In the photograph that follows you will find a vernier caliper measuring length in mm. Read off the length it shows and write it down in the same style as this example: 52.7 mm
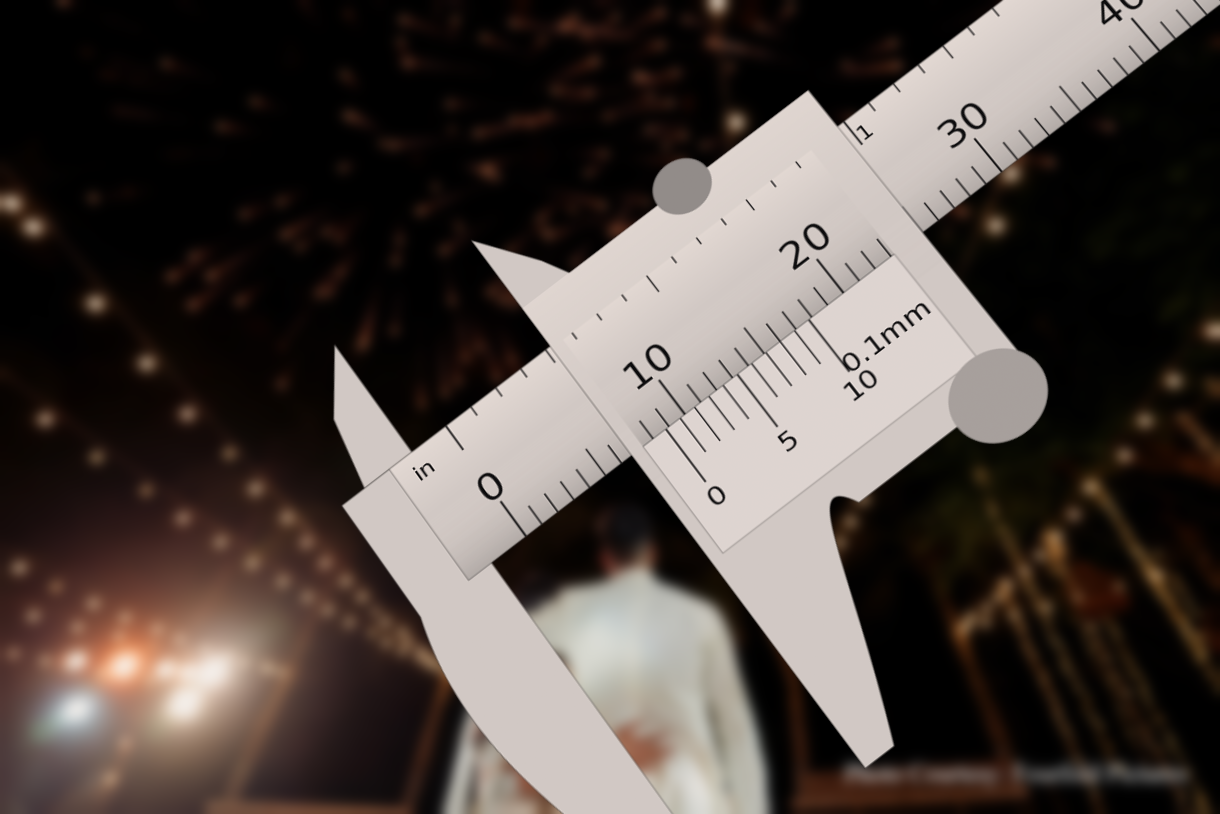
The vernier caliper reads 8.8 mm
